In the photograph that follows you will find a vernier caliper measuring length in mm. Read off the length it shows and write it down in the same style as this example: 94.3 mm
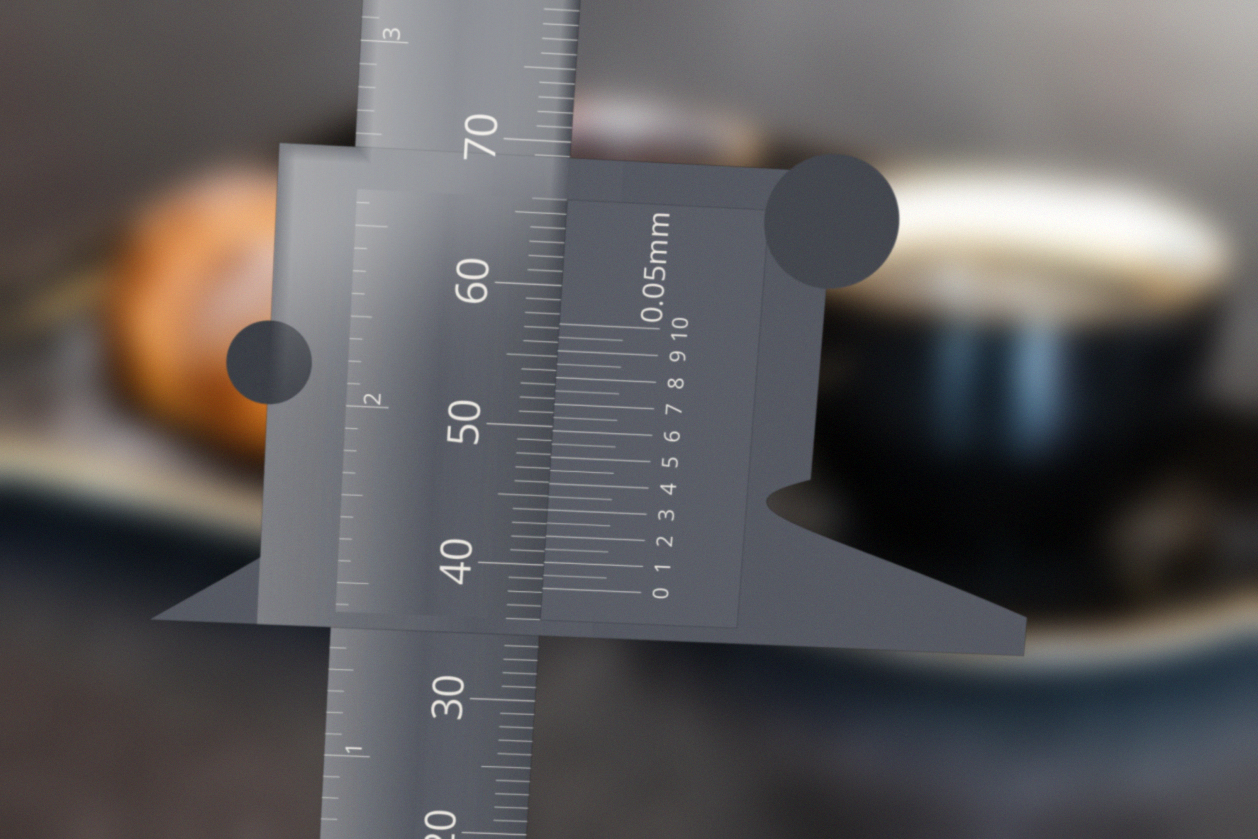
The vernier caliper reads 38.3 mm
